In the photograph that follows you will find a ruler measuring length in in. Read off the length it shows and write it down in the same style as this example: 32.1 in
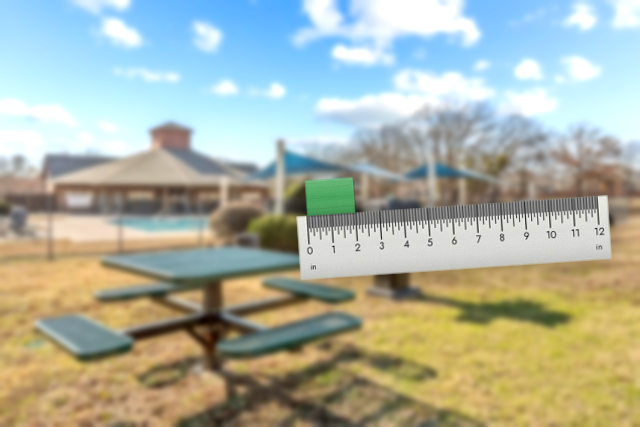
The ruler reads 2 in
